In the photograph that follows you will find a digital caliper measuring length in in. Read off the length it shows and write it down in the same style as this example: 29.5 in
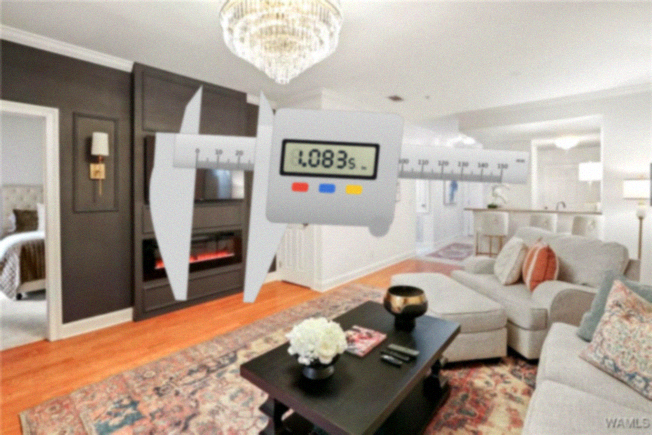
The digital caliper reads 1.0835 in
